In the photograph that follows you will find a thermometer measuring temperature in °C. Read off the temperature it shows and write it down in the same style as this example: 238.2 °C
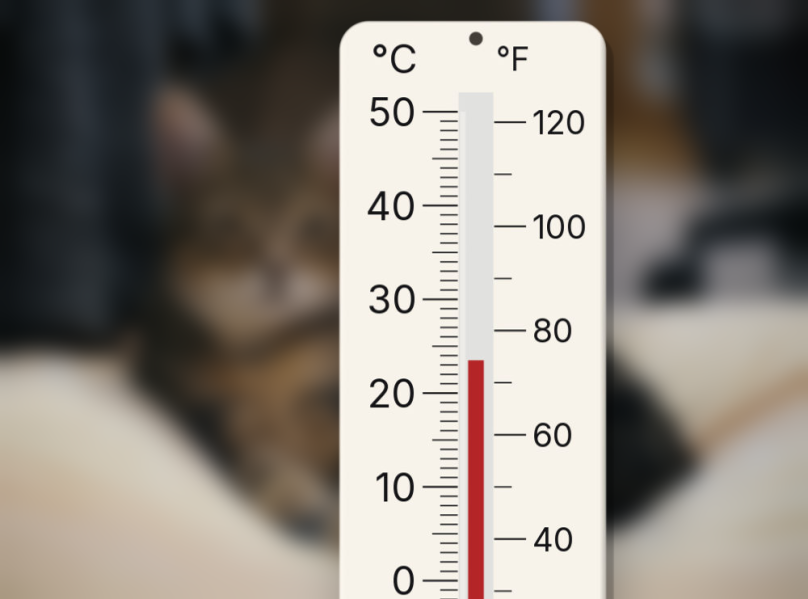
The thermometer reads 23.5 °C
